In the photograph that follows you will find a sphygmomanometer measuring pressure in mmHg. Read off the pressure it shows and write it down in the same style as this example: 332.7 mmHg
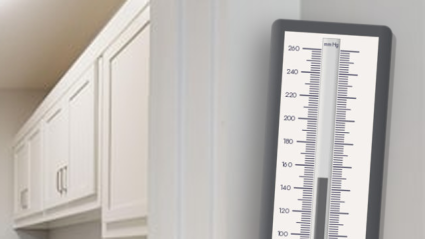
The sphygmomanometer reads 150 mmHg
